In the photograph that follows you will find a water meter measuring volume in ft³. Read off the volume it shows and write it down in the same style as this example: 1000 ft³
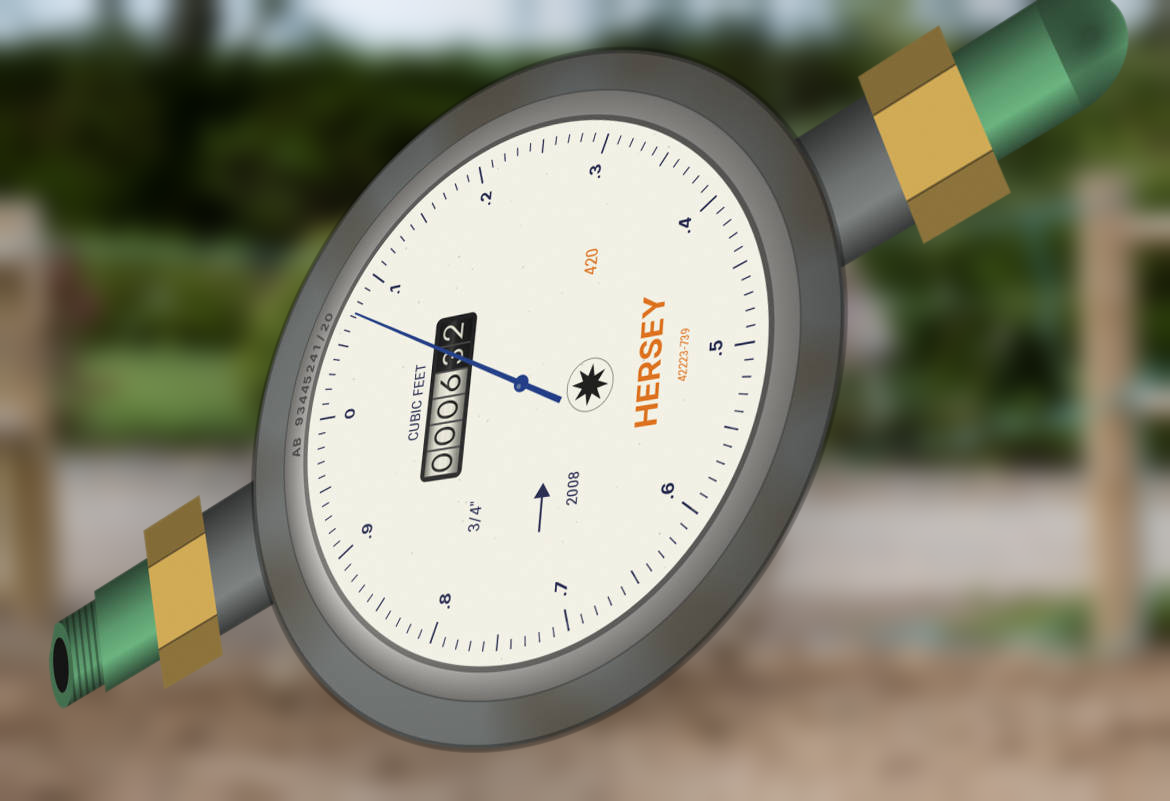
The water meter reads 632.07 ft³
